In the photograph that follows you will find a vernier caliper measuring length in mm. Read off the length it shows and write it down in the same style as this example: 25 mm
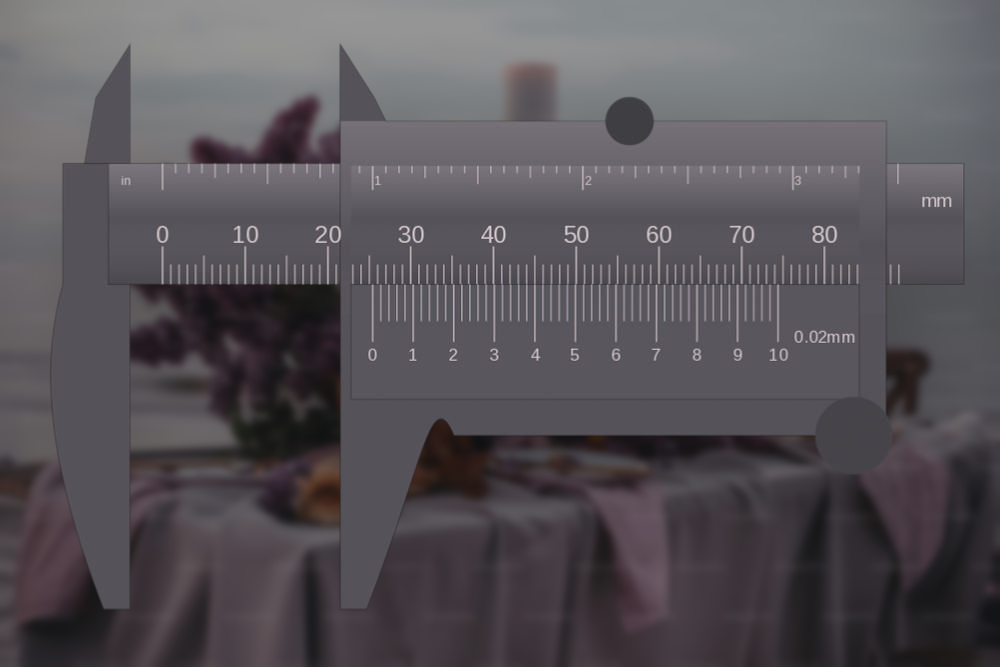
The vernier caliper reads 25.4 mm
